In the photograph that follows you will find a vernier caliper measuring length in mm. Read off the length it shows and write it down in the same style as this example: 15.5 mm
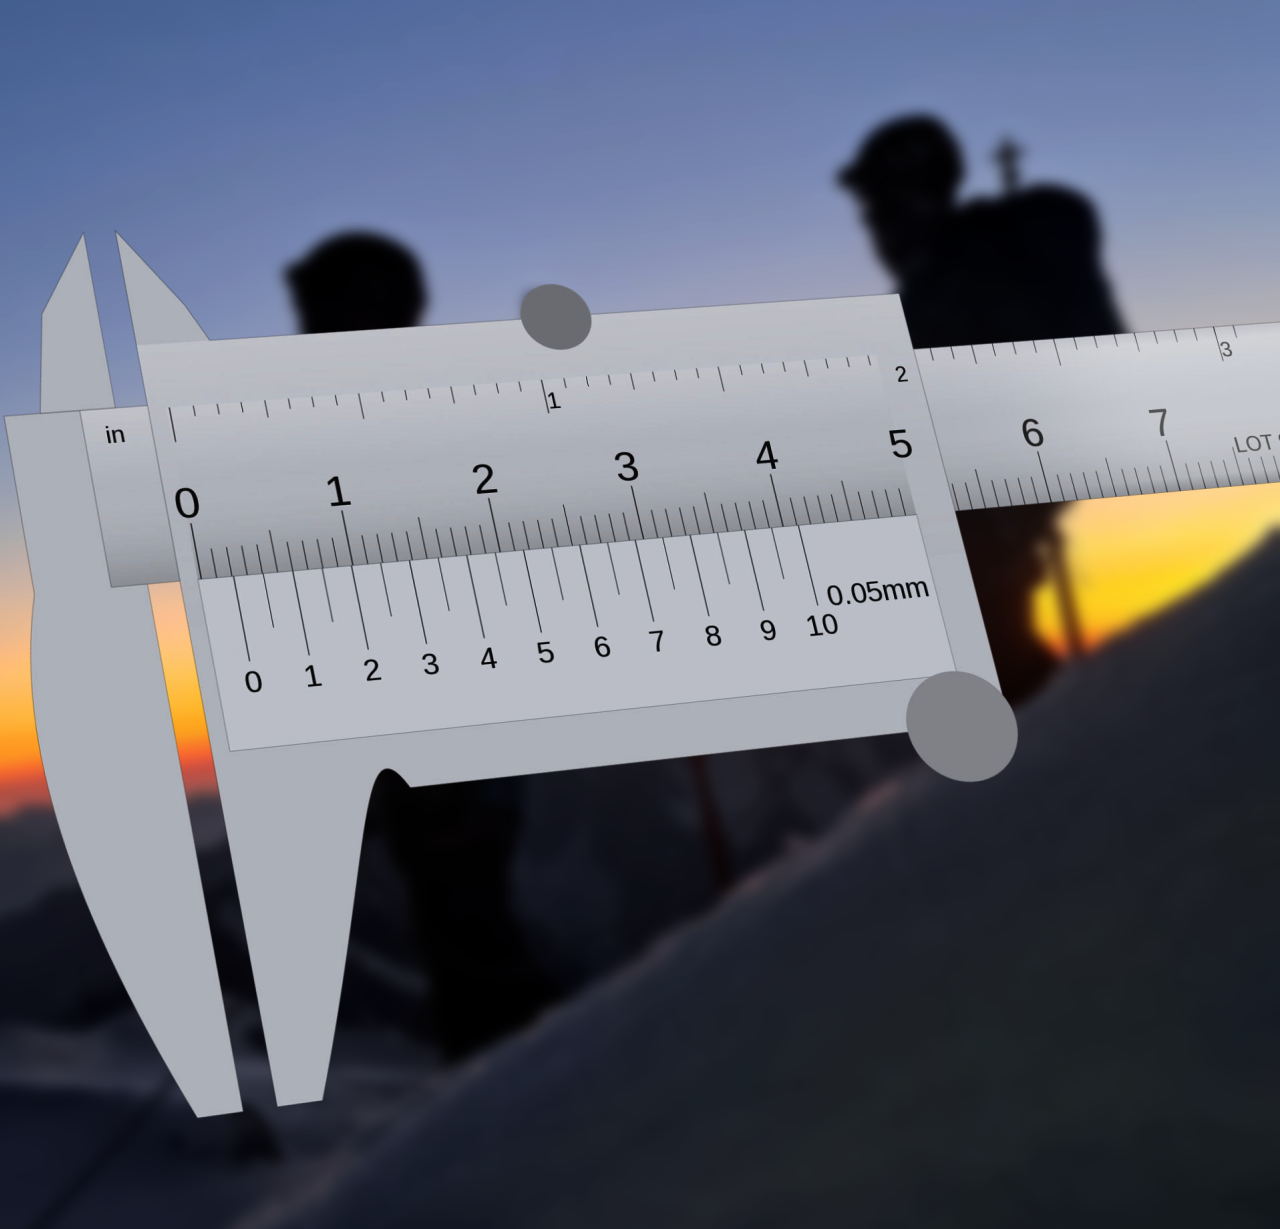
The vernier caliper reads 2.1 mm
